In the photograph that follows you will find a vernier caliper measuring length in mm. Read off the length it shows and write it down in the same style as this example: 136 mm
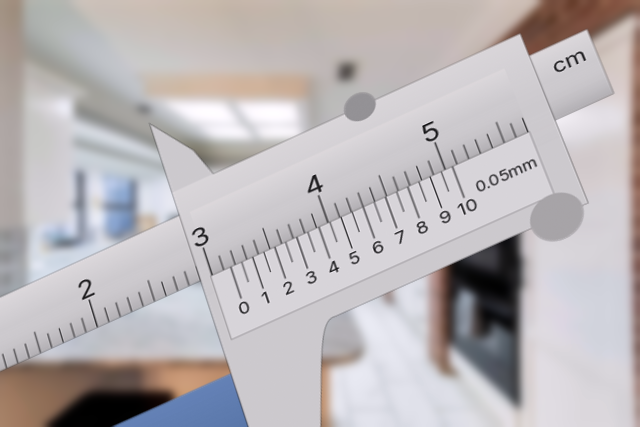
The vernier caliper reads 31.6 mm
